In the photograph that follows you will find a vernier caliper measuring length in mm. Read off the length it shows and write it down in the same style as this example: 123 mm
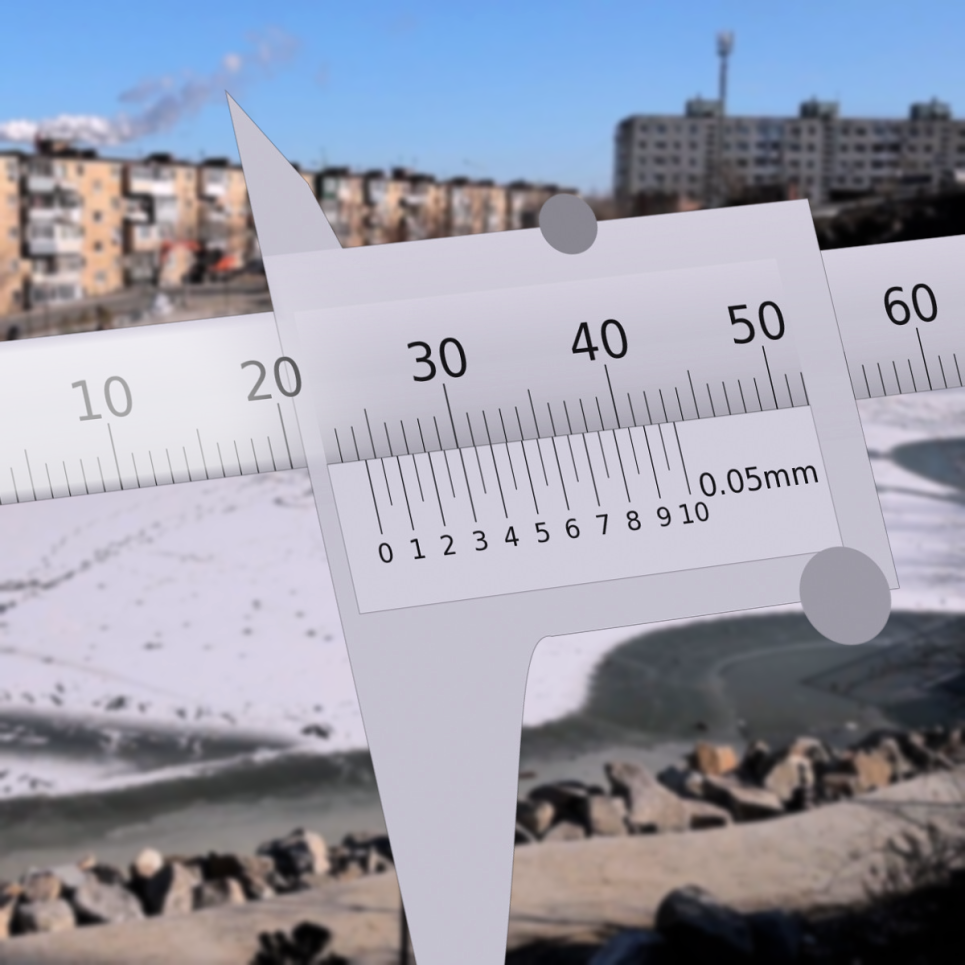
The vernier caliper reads 24.4 mm
